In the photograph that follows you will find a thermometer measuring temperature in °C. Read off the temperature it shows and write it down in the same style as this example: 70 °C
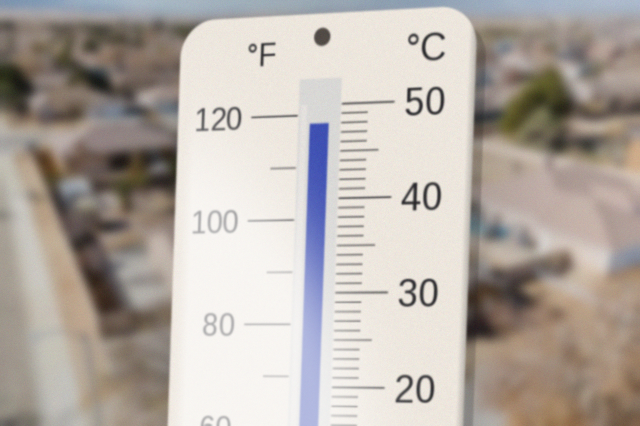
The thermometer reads 48 °C
